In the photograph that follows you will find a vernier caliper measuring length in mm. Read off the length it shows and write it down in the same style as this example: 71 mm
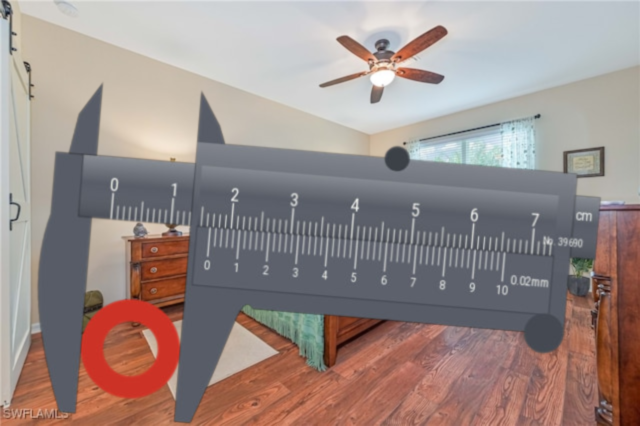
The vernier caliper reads 16.5 mm
